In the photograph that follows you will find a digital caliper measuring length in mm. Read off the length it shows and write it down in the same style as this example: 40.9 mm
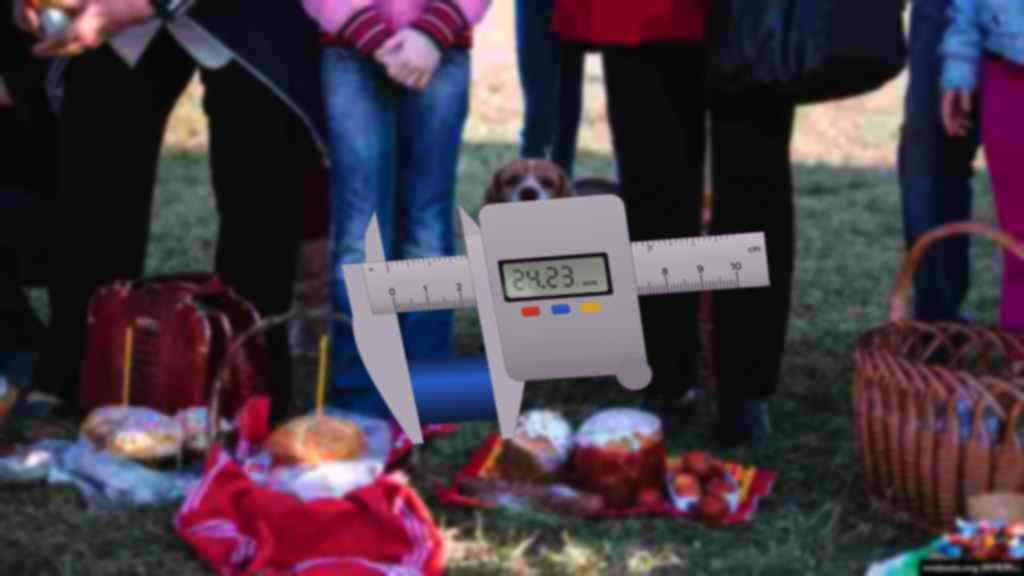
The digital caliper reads 24.23 mm
